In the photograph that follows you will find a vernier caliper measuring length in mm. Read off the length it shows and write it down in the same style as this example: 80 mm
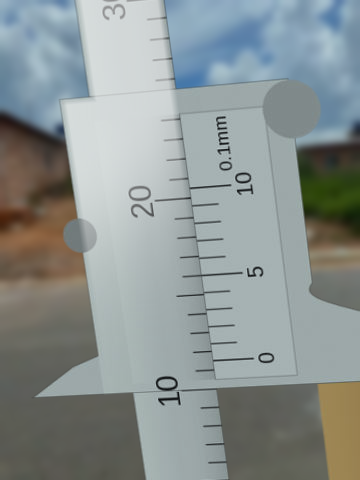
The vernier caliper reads 11.5 mm
